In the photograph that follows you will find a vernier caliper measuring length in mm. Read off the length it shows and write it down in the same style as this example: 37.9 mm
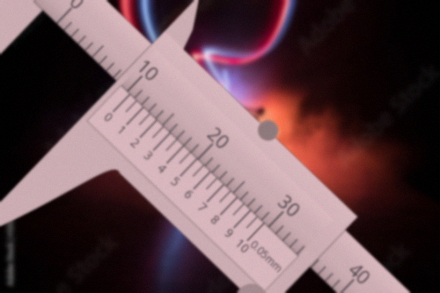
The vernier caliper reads 10.4 mm
